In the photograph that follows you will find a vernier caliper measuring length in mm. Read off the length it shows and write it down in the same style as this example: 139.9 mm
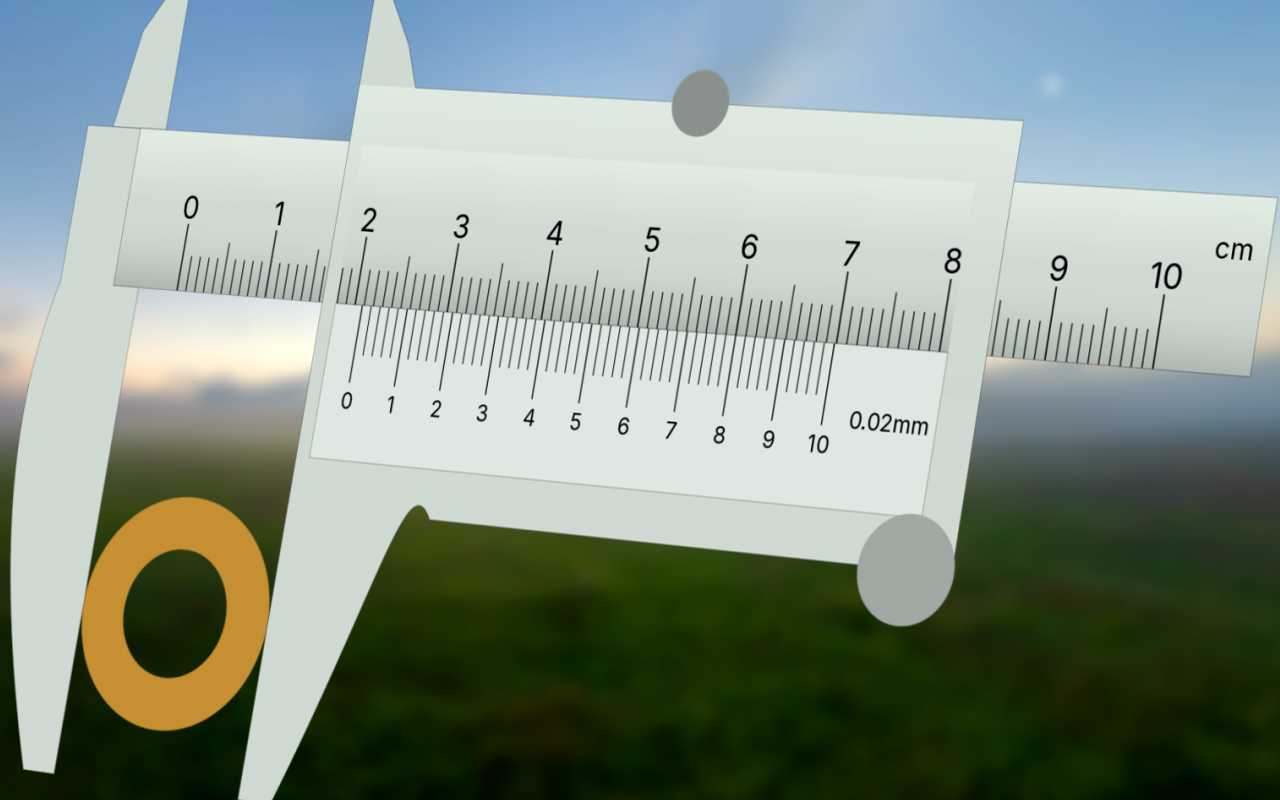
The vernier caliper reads 20.8 mm
